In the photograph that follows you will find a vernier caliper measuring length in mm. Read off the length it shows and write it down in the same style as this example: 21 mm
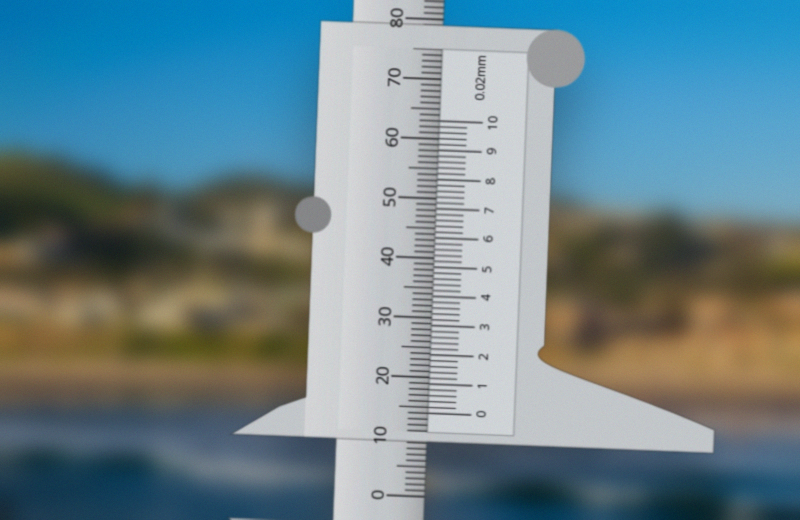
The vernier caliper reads 14.0 mm
